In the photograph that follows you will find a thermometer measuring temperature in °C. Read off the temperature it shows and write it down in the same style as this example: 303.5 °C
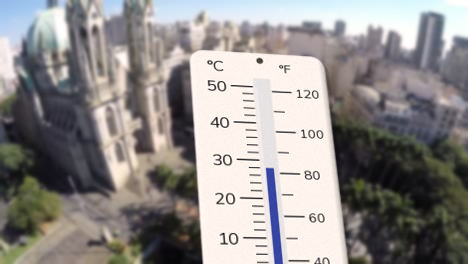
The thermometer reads 28 °C
